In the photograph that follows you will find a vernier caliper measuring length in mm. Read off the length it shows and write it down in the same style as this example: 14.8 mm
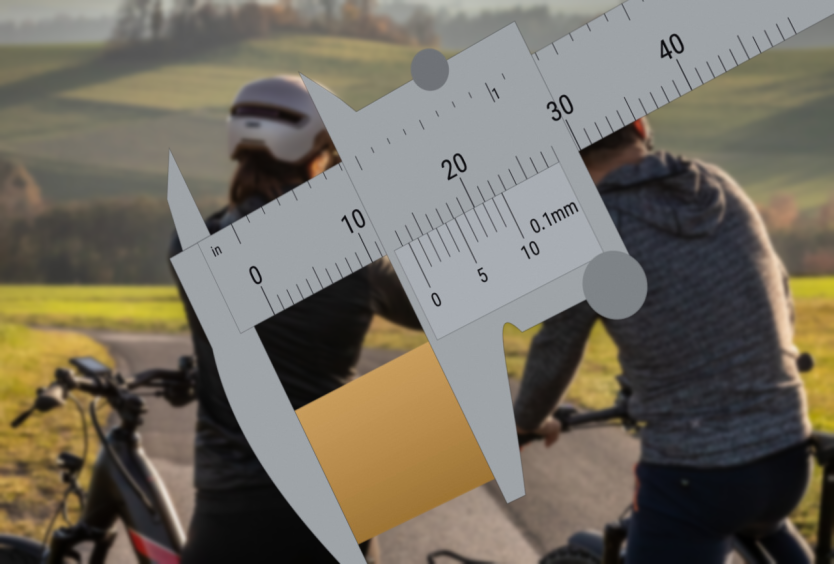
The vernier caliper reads 13.6 mm
